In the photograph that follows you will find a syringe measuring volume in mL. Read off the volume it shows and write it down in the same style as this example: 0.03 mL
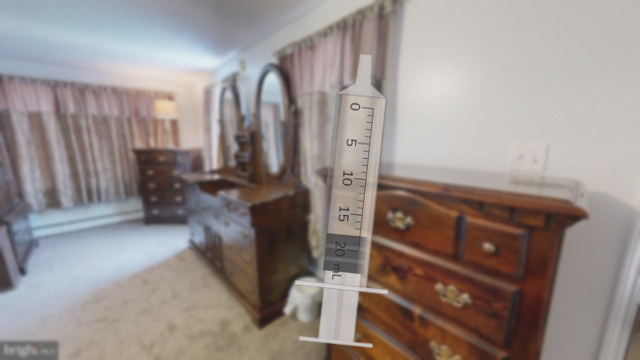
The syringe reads 18 mL
